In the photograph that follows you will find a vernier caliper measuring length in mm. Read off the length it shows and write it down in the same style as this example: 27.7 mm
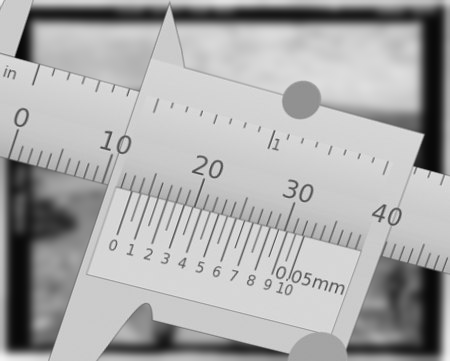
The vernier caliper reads 13.2 mm
